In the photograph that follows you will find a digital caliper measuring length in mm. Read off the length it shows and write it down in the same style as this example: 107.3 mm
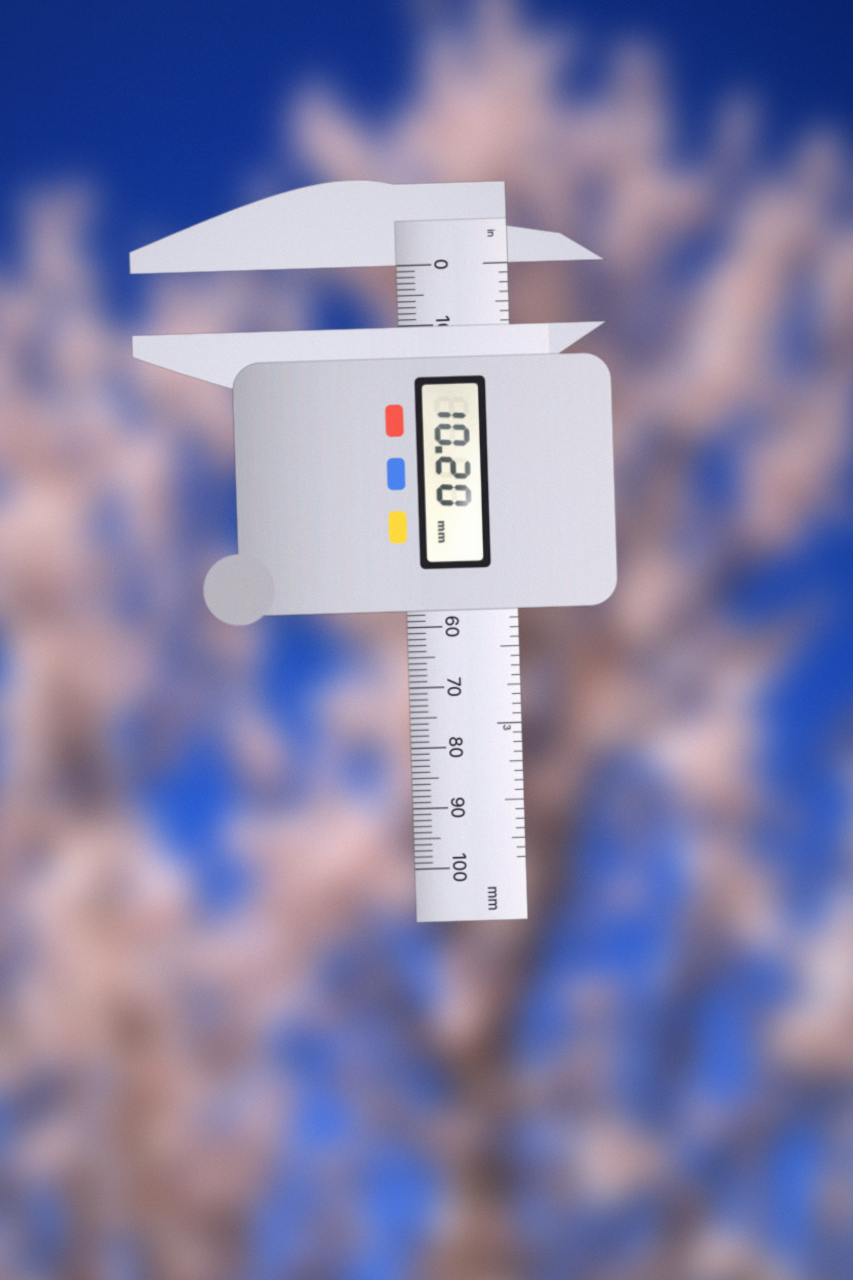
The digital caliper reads 10.20 mm
